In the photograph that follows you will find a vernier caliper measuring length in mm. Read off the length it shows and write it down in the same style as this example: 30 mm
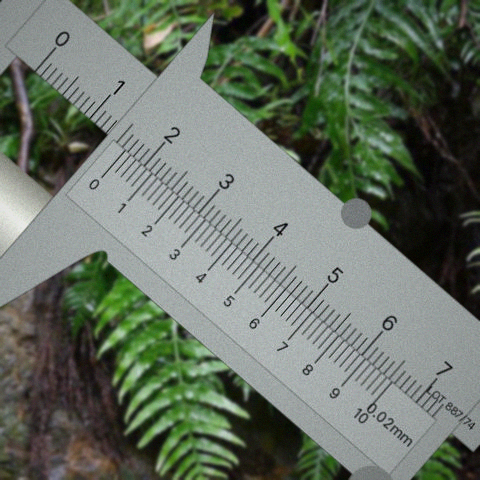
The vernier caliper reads 16.6 mm
